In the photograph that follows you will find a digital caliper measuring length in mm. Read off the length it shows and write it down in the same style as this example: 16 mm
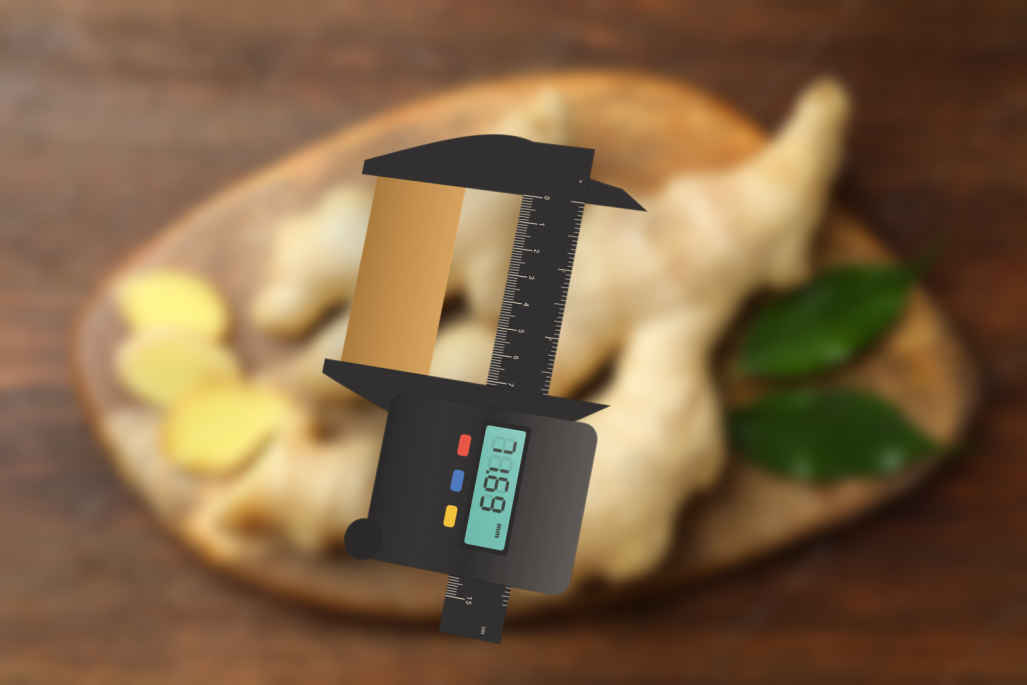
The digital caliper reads 71.69 mm
